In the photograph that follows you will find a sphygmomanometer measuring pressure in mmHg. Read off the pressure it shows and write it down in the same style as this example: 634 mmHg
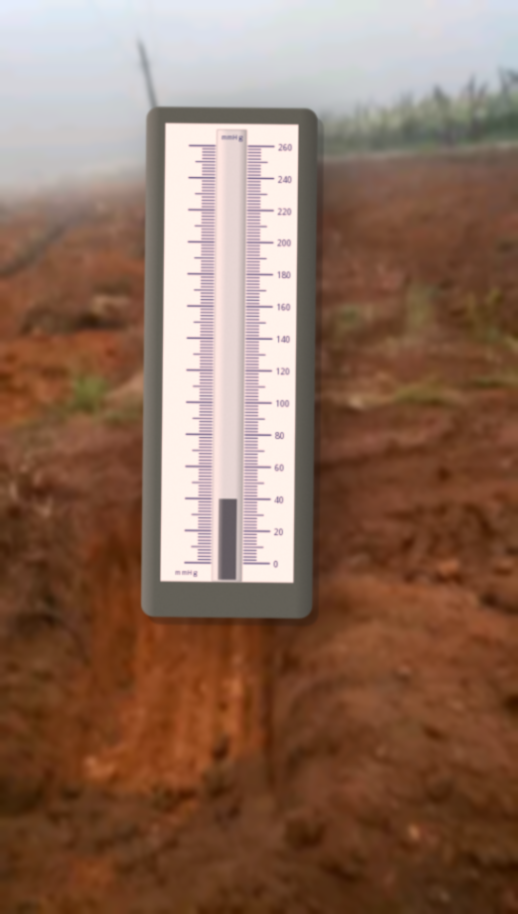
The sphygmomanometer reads 40 mmHg
